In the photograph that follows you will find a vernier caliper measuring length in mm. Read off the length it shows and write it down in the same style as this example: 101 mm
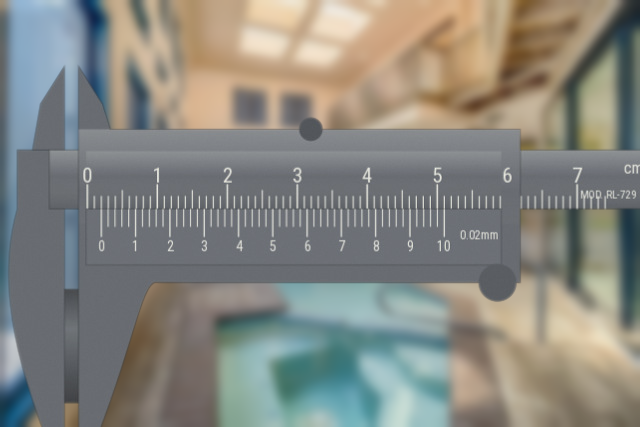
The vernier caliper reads 2.0 mm
